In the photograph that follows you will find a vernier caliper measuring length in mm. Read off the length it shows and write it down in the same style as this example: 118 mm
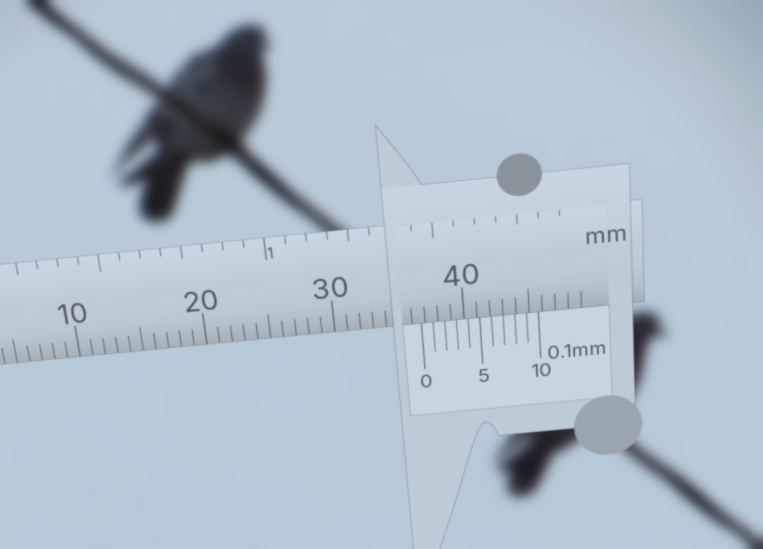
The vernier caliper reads 36.7 mm
